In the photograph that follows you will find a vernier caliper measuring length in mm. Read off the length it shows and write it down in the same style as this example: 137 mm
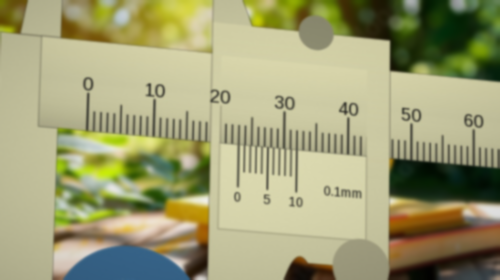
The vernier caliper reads 23.0 mm
